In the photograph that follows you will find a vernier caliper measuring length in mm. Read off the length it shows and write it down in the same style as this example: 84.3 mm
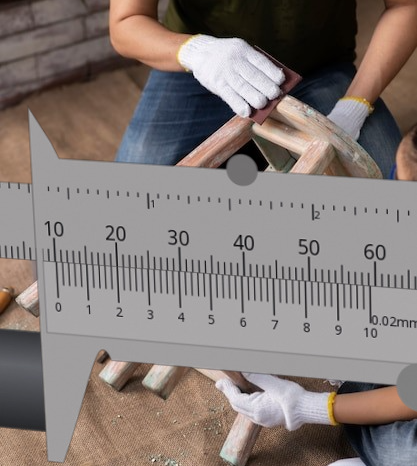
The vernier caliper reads 10.2 mm
